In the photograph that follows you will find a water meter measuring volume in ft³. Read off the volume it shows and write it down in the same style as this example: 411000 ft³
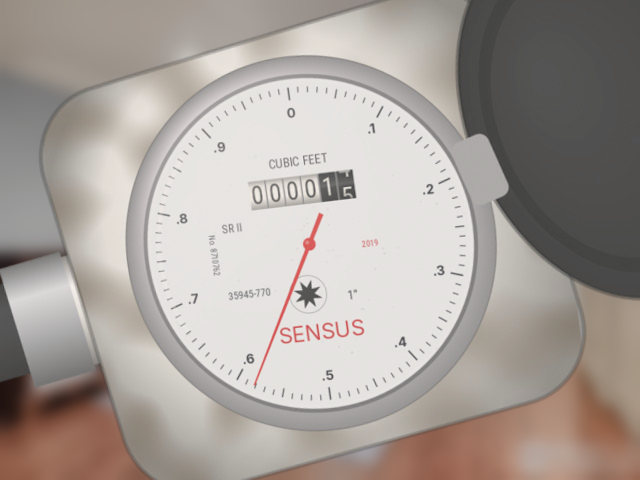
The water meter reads 14.58 ft³
